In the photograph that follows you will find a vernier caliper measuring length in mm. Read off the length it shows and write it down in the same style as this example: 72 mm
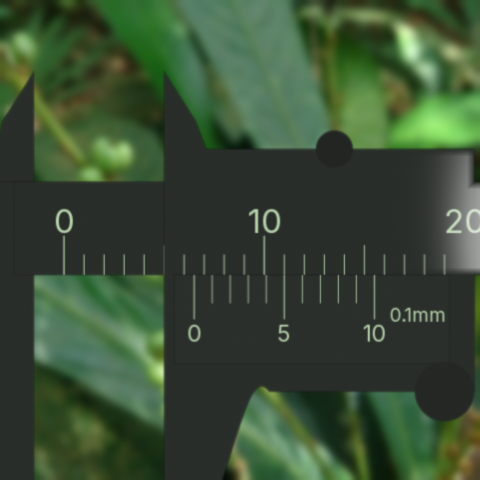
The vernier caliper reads 6.5 mm
